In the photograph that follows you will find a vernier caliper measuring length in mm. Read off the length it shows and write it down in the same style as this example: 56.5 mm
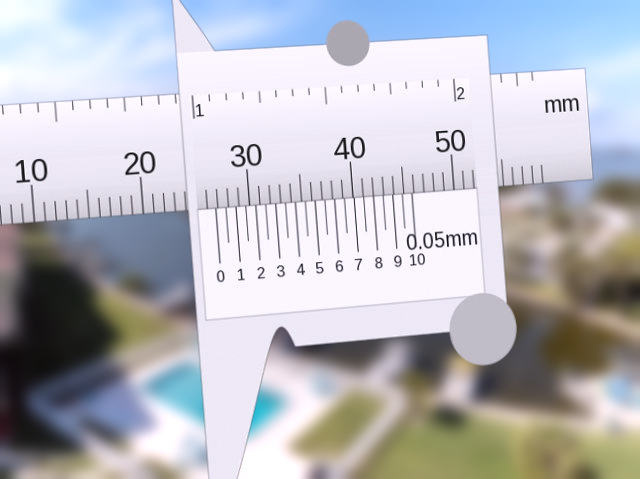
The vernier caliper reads 26.8 mm
